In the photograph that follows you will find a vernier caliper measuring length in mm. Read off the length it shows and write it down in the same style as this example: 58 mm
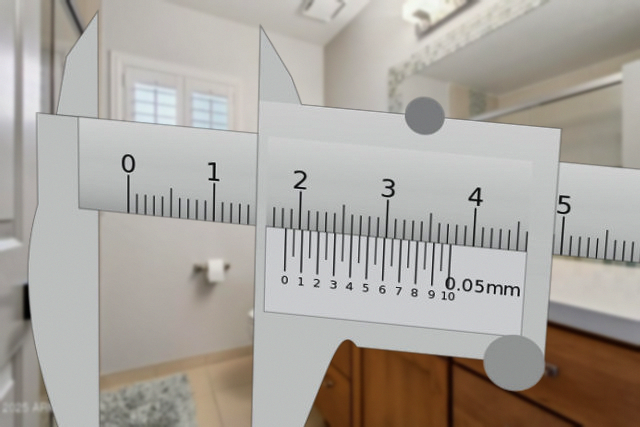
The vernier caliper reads 18.4 mm
